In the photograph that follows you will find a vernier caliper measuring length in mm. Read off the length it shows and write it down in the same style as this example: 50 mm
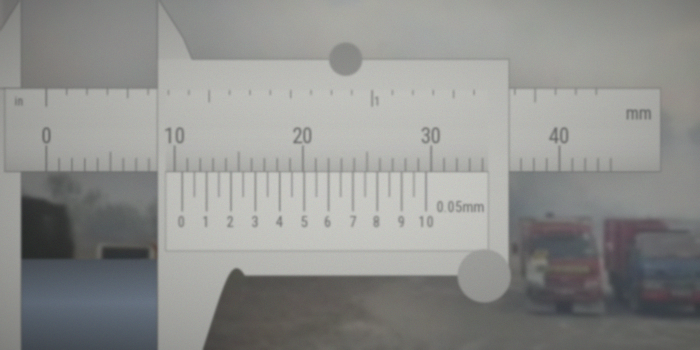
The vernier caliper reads 10.6 mm
